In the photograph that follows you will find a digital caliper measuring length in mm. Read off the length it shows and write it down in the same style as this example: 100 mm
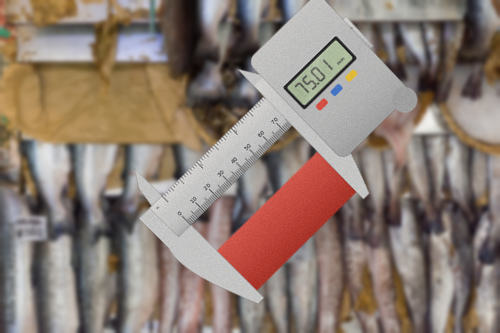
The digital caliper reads 75.01 mm
